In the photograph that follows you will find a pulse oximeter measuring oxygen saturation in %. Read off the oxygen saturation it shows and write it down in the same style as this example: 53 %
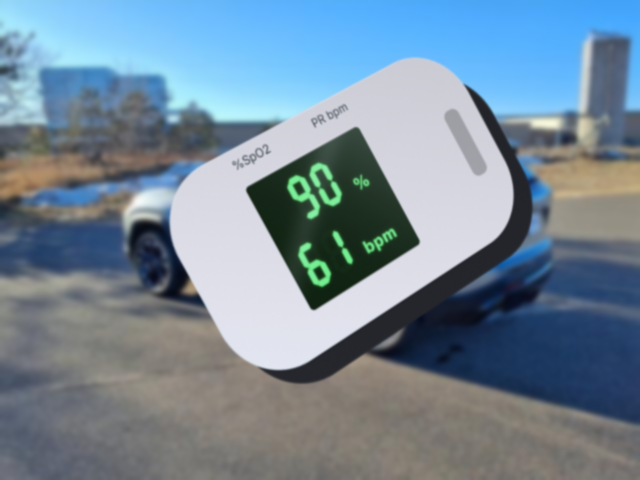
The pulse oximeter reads 90 %
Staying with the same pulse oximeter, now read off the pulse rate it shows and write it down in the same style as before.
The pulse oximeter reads 61 bpm
